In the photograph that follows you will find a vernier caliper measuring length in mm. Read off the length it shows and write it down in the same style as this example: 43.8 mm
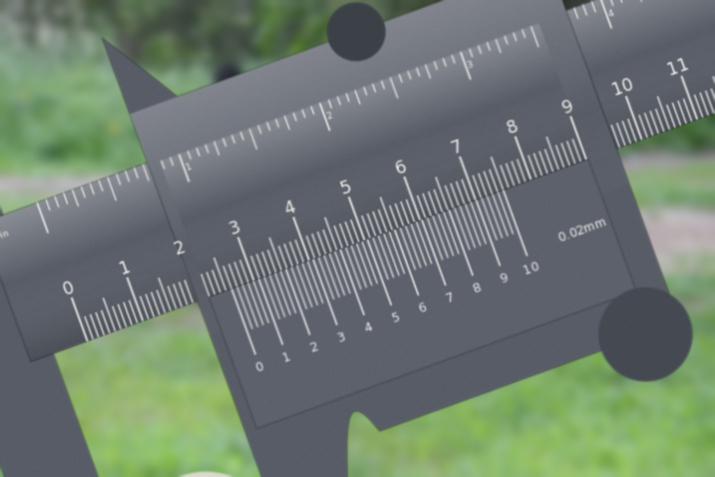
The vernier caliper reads 26.0 mm
